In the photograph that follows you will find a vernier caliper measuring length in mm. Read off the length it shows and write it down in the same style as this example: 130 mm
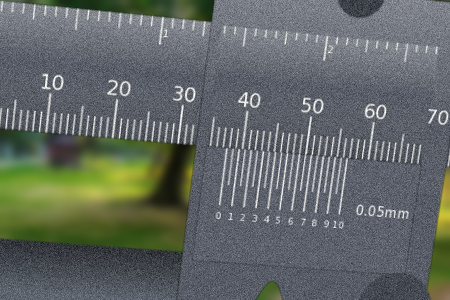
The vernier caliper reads 37.6 mm
